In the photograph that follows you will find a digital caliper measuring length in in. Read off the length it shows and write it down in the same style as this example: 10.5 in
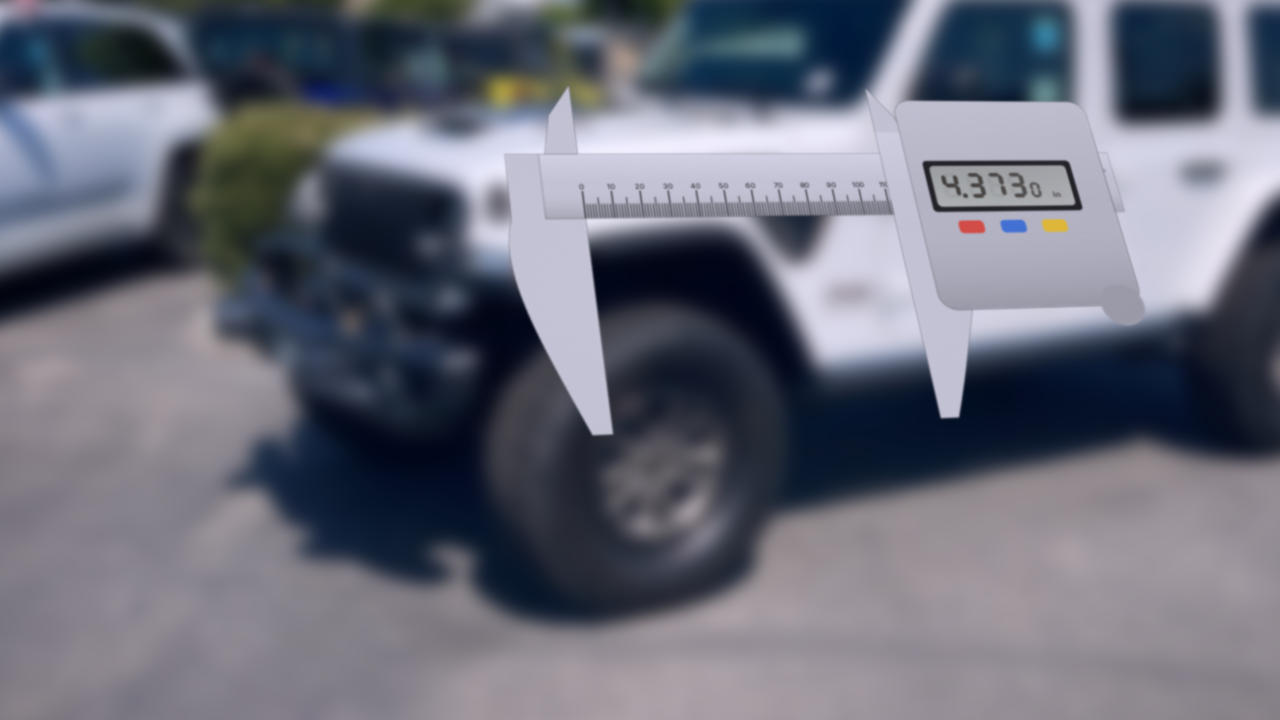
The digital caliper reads 4.3730 in
